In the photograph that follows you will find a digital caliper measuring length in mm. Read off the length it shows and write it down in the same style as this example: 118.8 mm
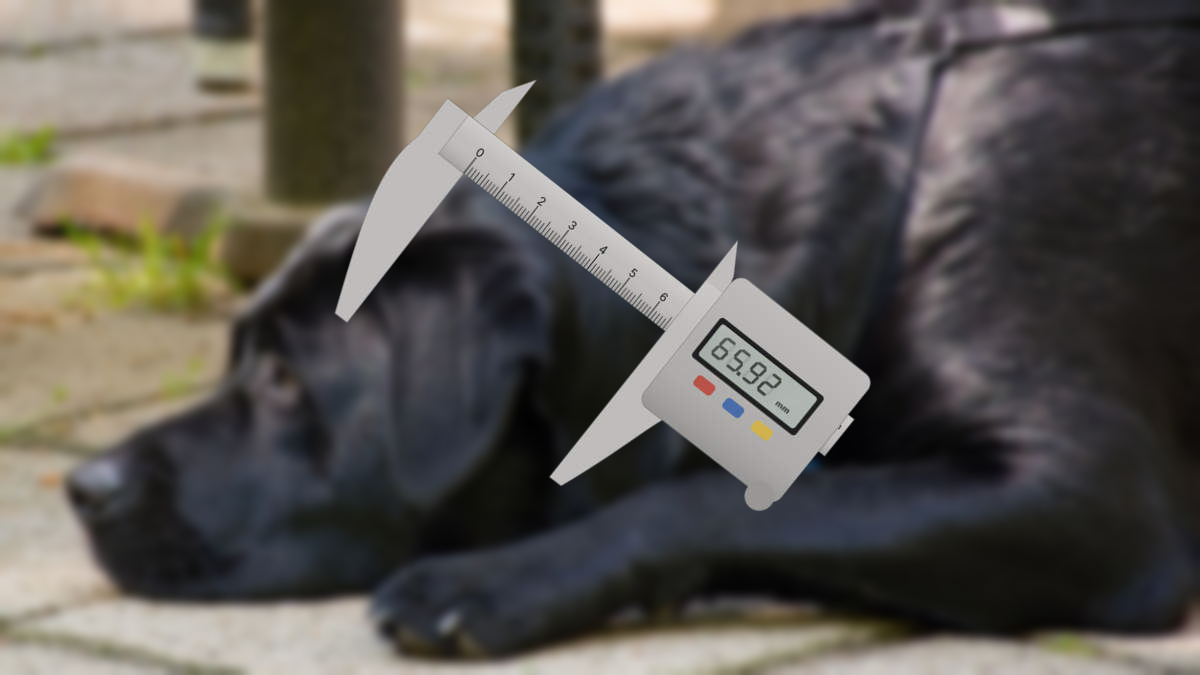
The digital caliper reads 65.92 mm
